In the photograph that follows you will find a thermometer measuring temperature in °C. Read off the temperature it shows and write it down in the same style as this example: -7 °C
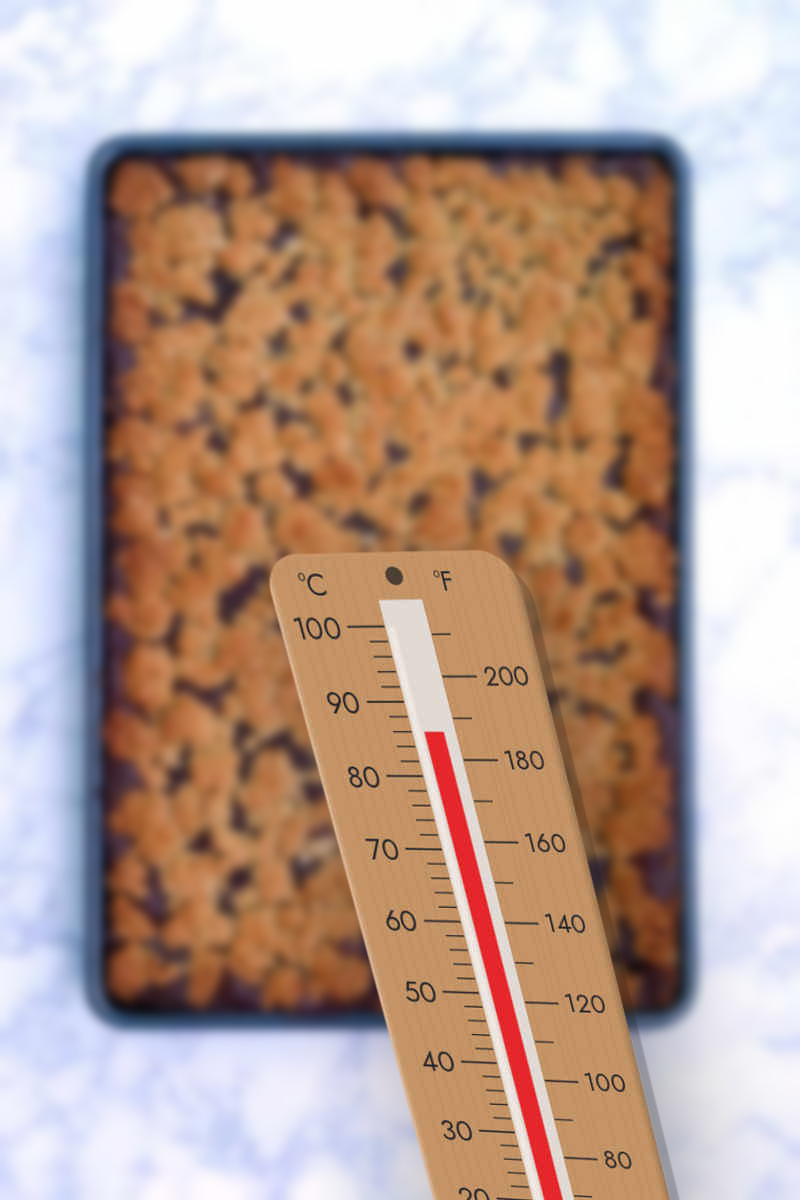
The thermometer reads 86 °C
